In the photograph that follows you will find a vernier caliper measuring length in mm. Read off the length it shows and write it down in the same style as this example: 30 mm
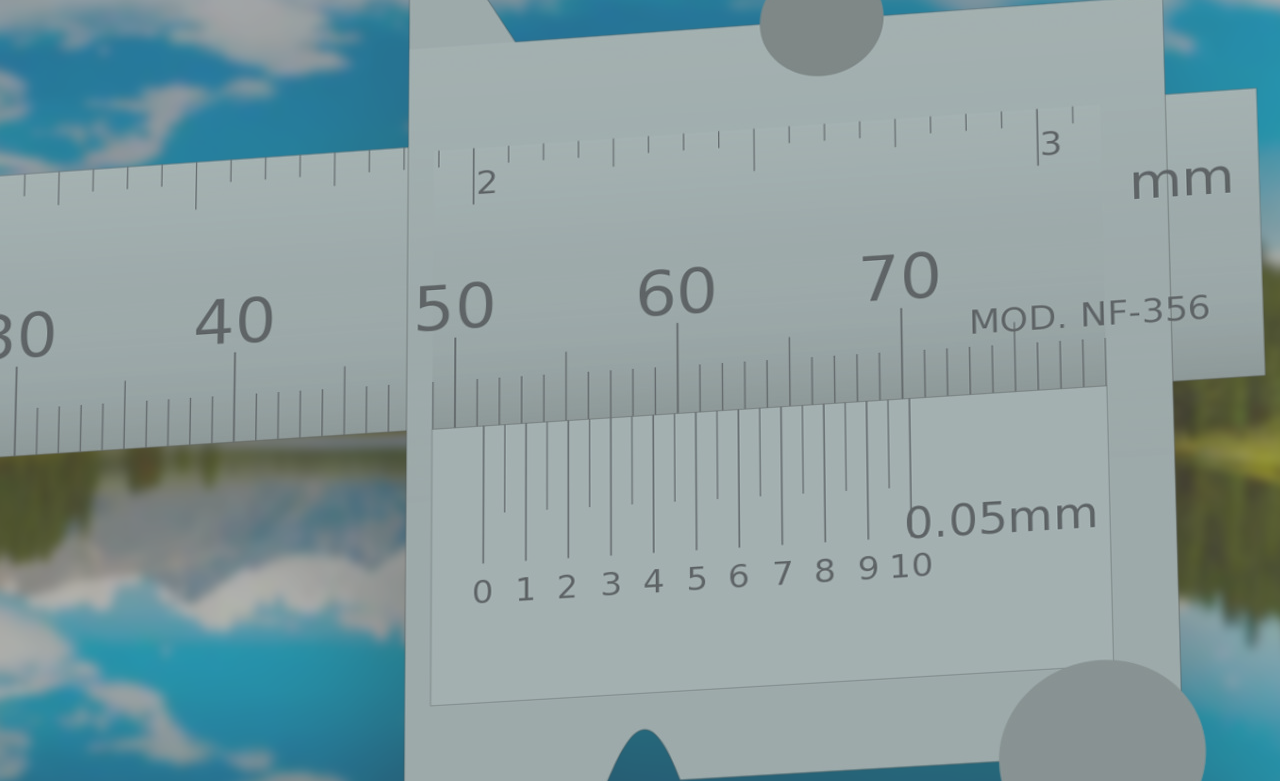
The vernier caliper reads 51.3 mm
